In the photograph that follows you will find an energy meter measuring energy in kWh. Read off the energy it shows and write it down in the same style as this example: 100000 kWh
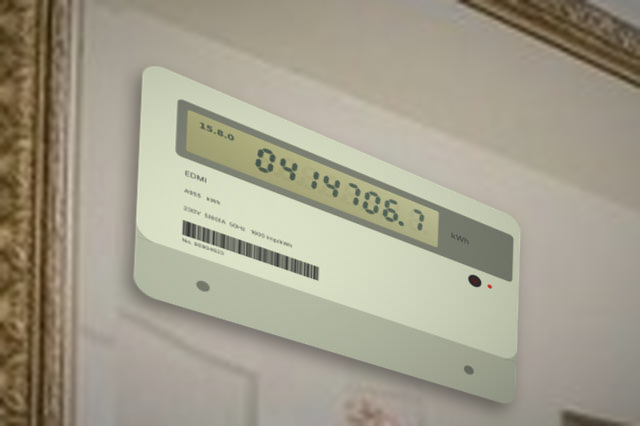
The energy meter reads 414706.7 kWh
